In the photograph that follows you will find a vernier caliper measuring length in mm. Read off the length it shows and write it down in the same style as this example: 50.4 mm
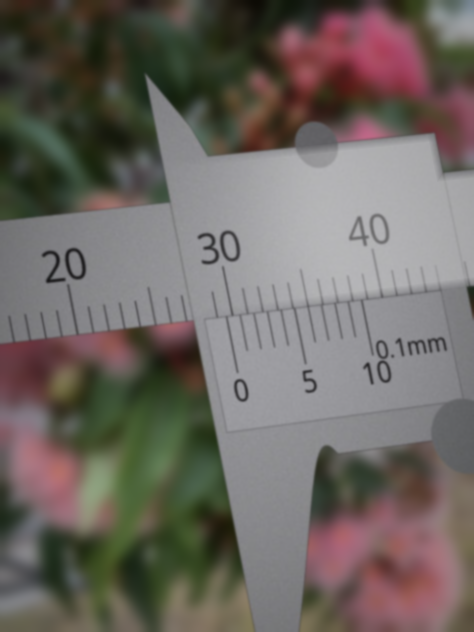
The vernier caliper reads 29.6 mm
